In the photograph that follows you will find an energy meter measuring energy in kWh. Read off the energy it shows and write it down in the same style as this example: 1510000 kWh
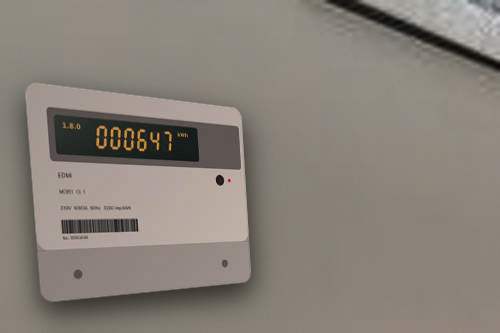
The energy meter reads 647 kWh
